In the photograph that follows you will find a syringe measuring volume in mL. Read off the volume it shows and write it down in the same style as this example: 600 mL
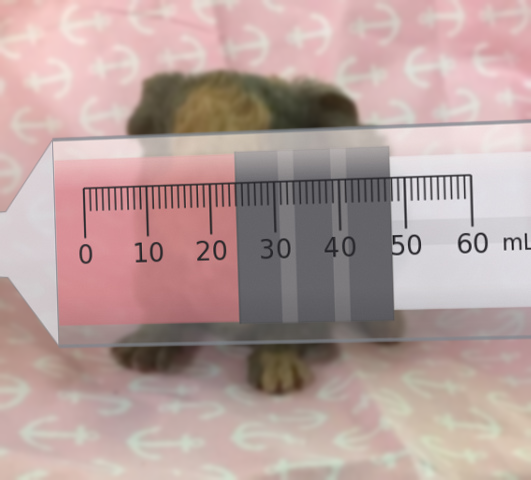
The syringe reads 24 mL
